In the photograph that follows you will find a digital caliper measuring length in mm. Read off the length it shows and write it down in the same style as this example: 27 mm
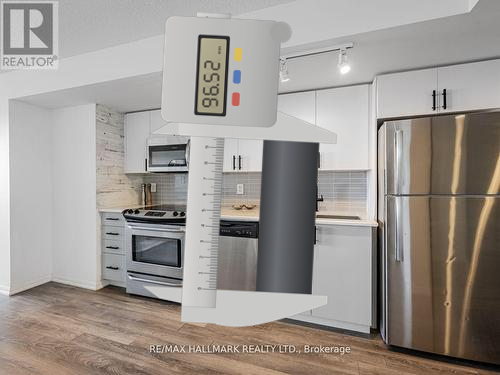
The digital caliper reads 96.52 mm
